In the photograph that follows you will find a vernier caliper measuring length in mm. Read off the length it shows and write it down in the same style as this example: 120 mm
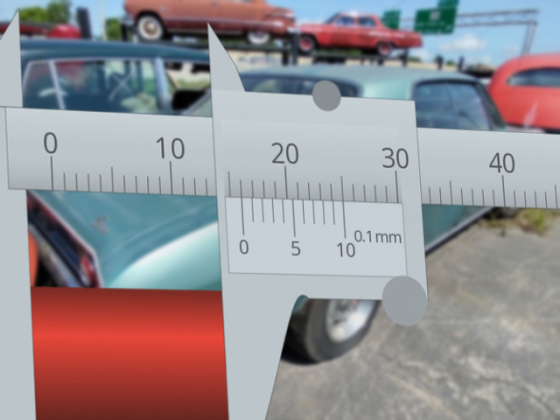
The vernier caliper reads 16.0 mm
